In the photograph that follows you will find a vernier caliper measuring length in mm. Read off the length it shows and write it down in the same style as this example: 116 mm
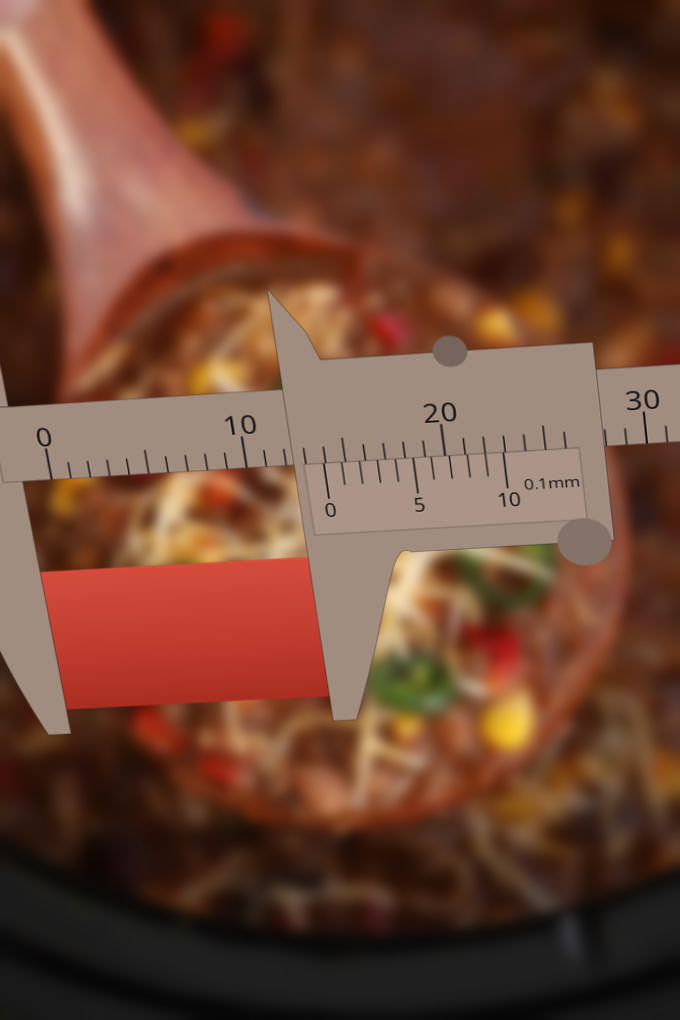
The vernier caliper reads 13.9 mm
